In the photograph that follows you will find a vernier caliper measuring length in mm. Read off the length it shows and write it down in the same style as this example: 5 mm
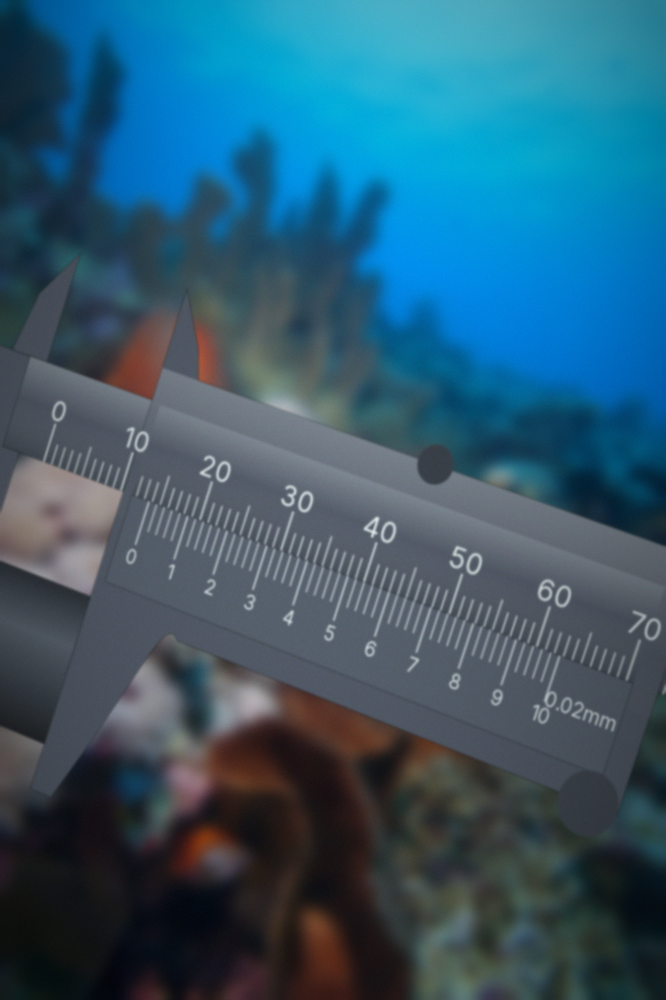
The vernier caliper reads 13.6 mm
